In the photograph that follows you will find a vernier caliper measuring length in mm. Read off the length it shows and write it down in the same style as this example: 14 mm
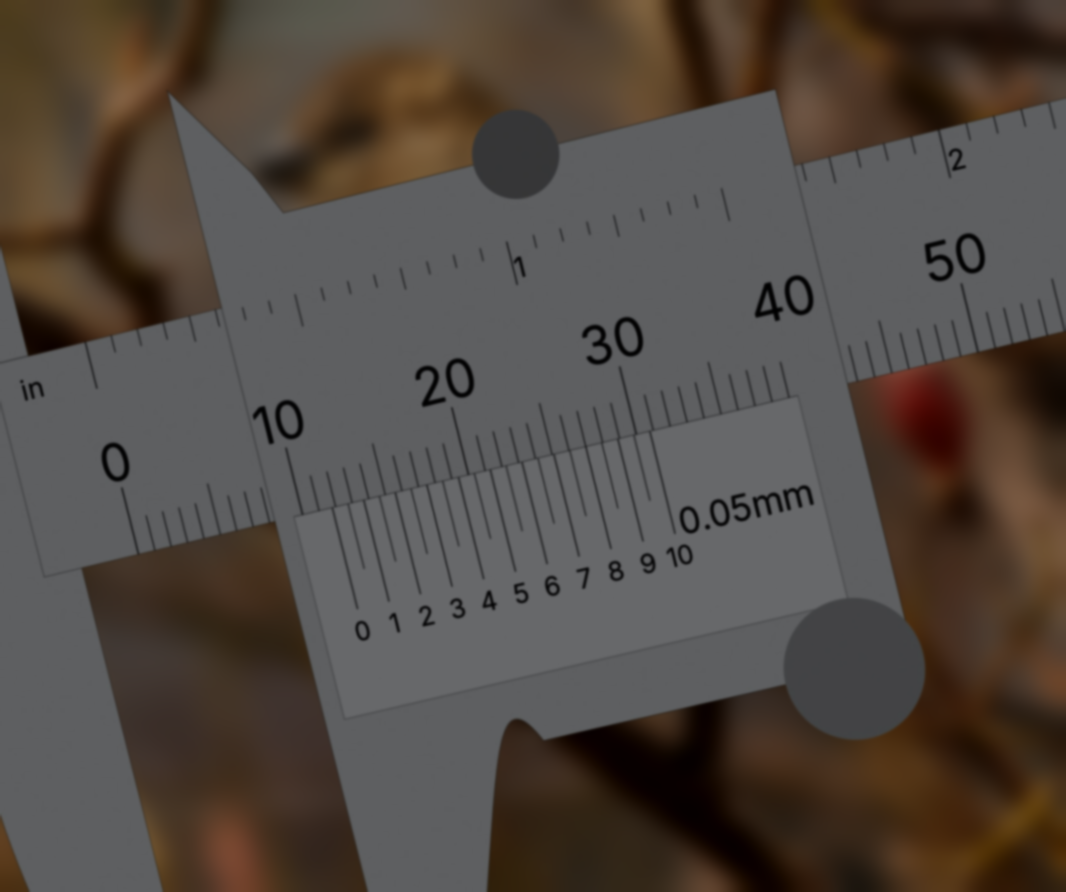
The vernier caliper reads 11.8 mm
